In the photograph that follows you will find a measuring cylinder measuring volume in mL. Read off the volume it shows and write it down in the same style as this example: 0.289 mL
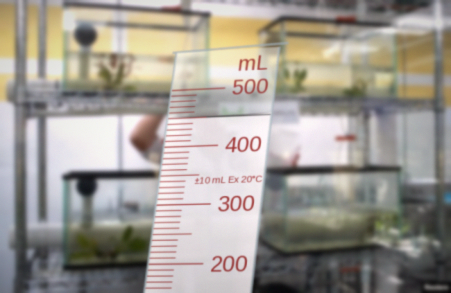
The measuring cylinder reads 450 mL
